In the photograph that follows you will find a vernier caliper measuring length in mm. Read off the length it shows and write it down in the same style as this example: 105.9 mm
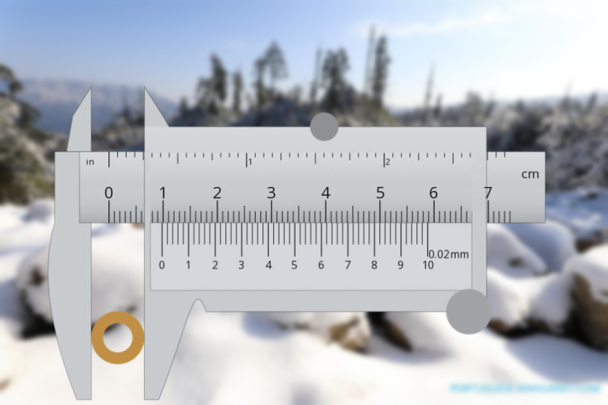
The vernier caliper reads 9.8 mm
